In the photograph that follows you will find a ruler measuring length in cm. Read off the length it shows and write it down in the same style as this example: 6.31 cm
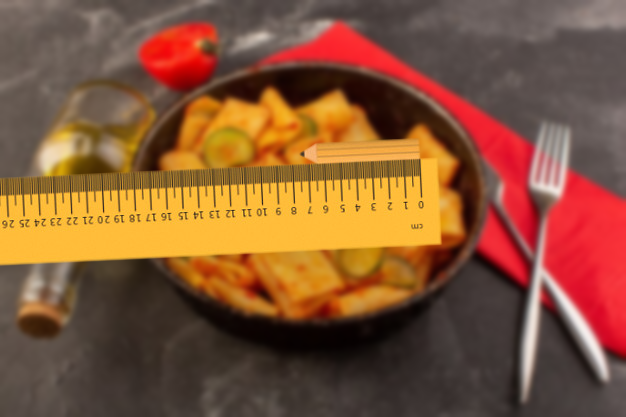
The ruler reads 7.5 cm
